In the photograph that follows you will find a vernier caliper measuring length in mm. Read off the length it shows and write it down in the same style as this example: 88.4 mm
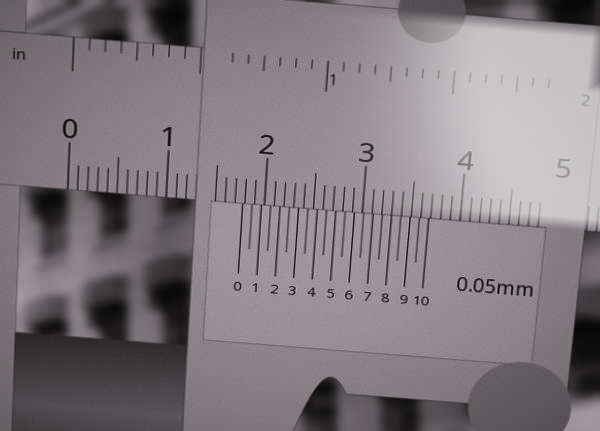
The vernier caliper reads 17.8 mm
